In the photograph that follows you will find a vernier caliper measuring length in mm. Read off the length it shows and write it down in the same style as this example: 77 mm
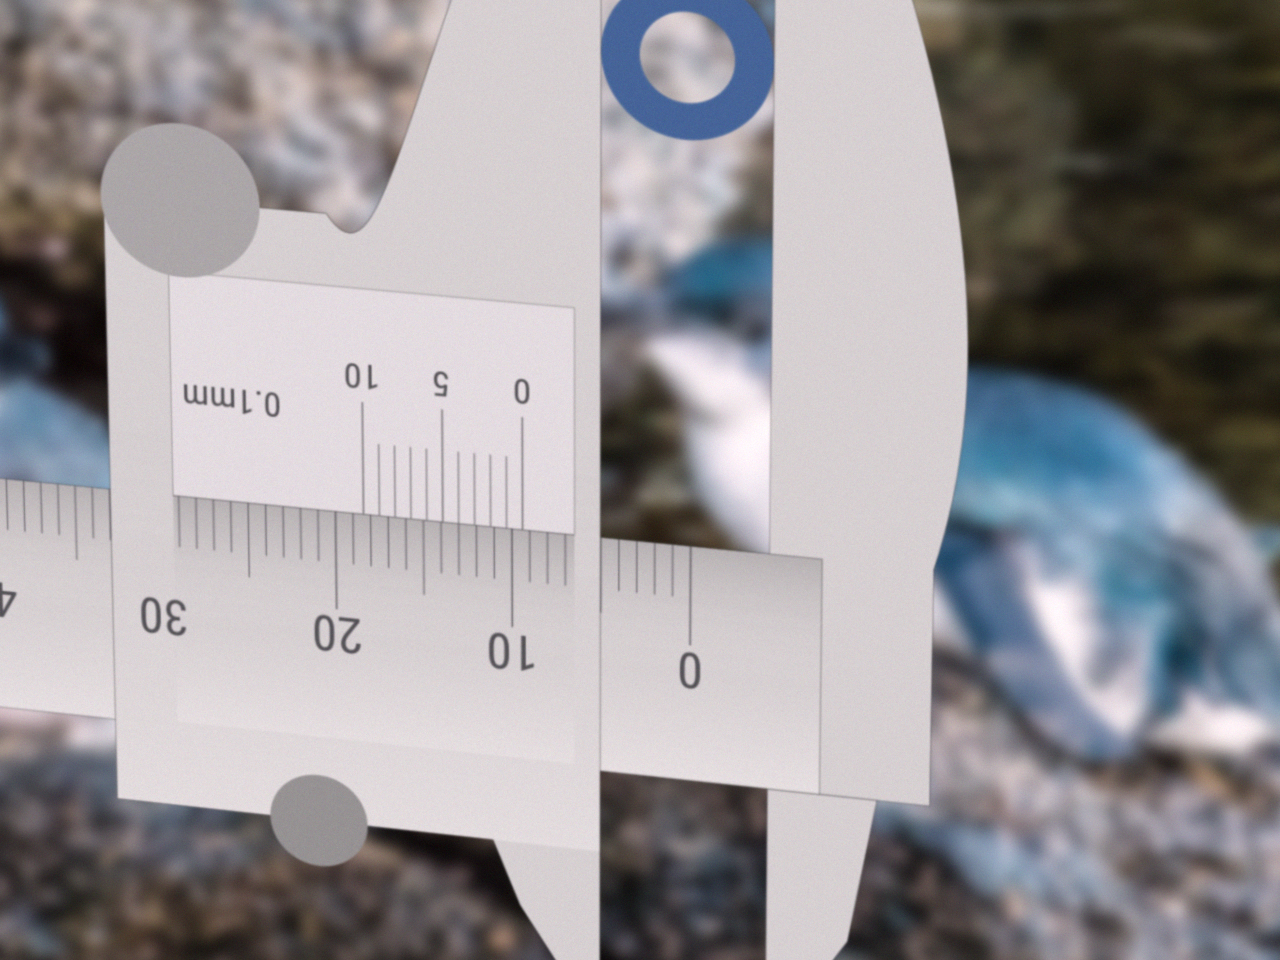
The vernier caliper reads 9.4 mm
